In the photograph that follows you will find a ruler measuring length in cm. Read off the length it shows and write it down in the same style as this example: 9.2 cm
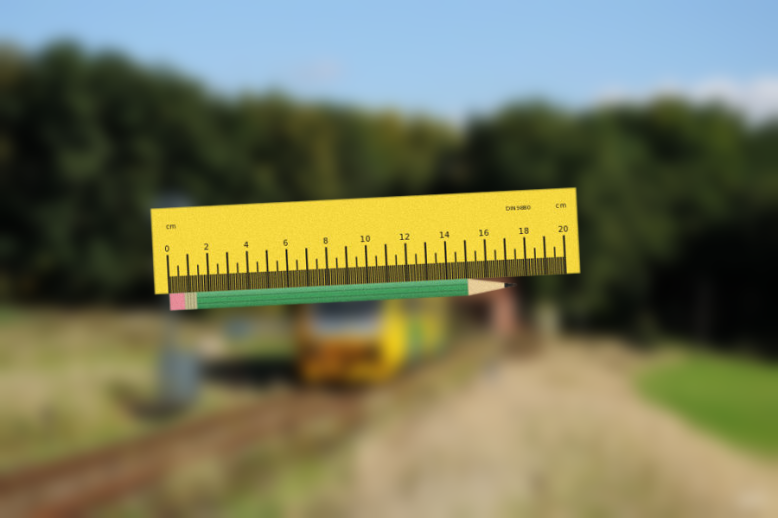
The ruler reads 17.5 cm
